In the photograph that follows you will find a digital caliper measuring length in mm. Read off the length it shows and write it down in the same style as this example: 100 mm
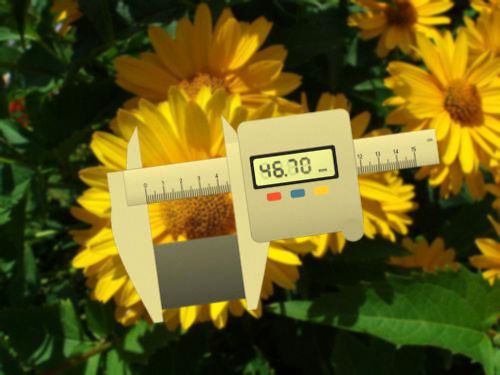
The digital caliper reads 46.70 mm
